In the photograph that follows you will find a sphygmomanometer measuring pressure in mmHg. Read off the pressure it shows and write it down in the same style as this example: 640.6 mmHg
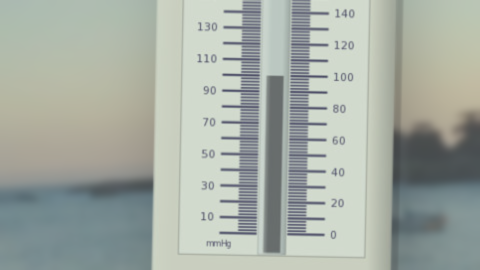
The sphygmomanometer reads 100 mmHg
